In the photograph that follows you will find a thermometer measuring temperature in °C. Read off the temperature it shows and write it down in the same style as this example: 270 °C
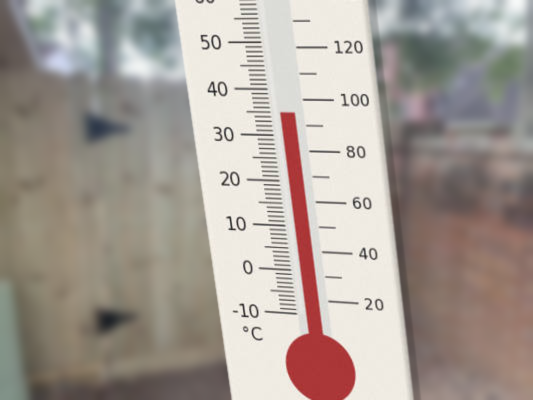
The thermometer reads 35 °C
